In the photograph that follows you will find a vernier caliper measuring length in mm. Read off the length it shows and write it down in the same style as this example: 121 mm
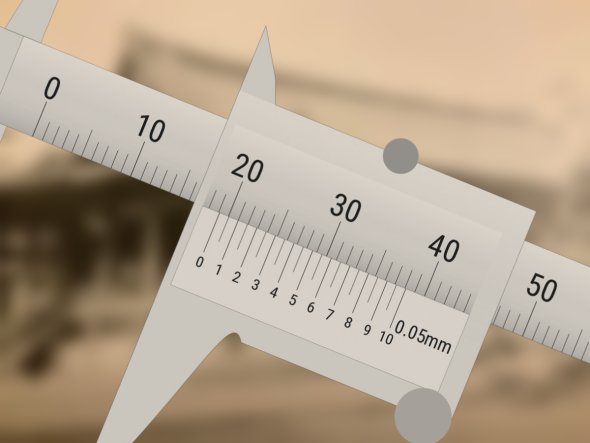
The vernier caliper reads 19.1 mm
